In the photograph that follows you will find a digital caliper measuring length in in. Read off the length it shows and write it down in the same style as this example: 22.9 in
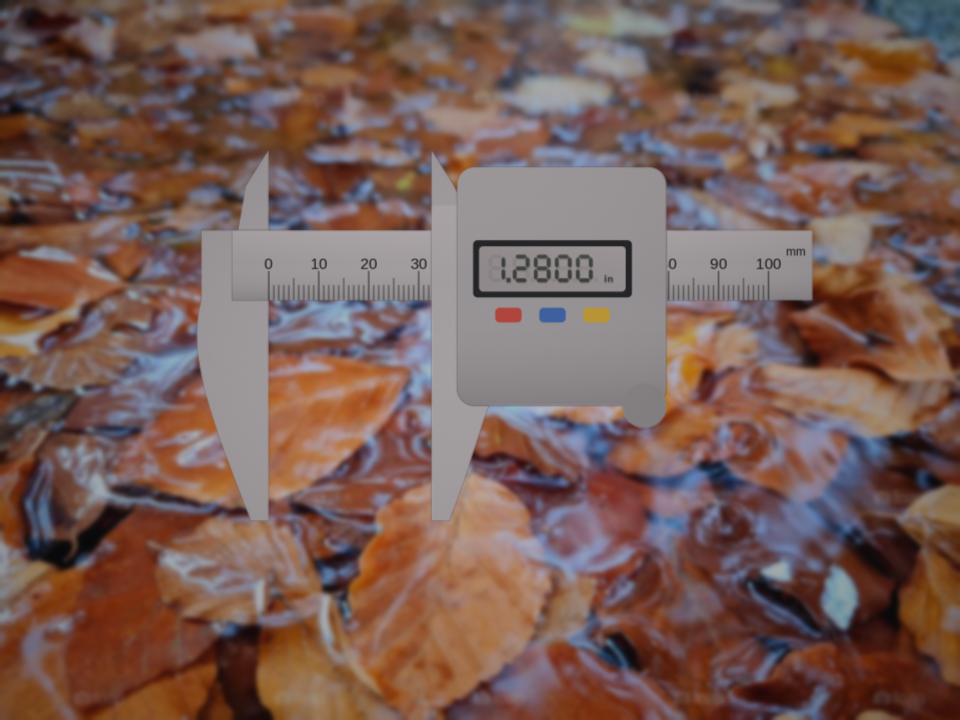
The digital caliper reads 1.2800 in
